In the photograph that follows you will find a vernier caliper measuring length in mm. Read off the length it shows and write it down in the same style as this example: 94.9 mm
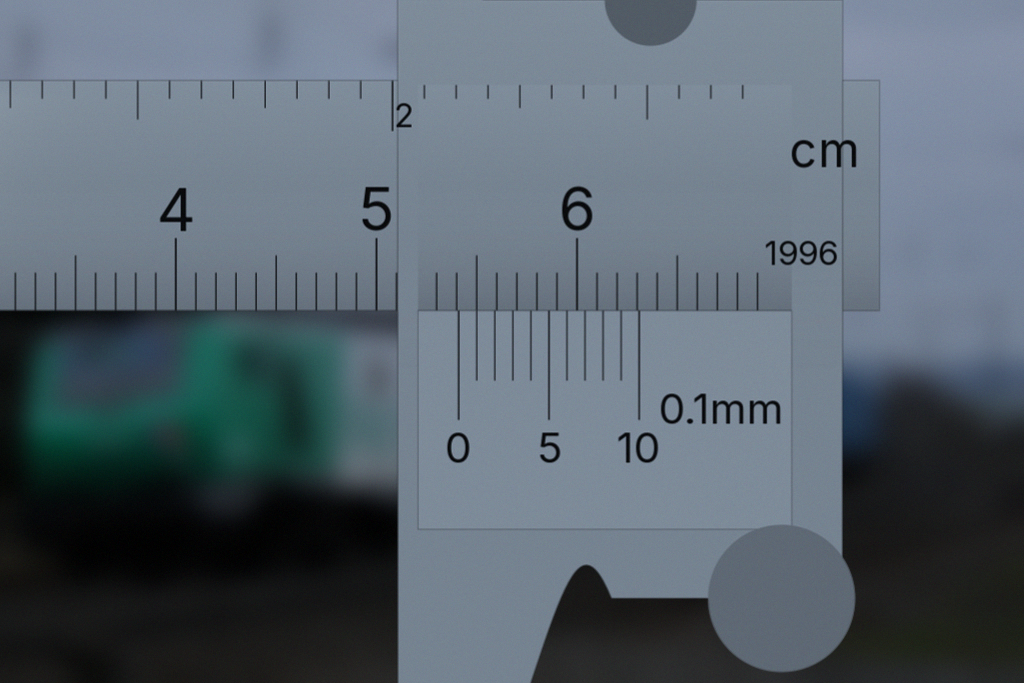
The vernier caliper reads 54.1 mm
